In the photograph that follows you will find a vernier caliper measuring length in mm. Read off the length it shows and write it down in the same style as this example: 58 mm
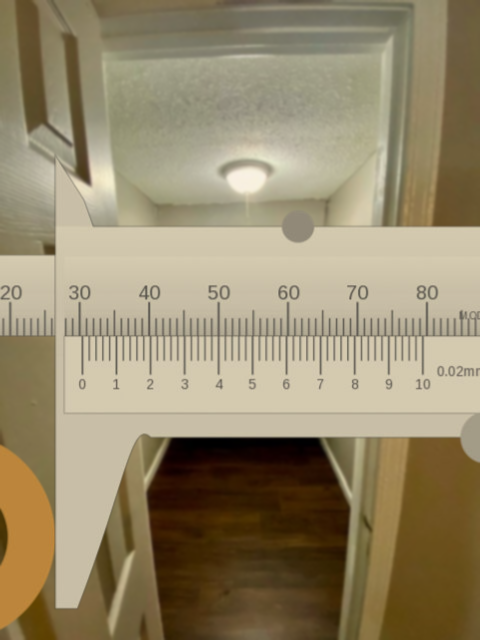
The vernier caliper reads 30.4 mm
